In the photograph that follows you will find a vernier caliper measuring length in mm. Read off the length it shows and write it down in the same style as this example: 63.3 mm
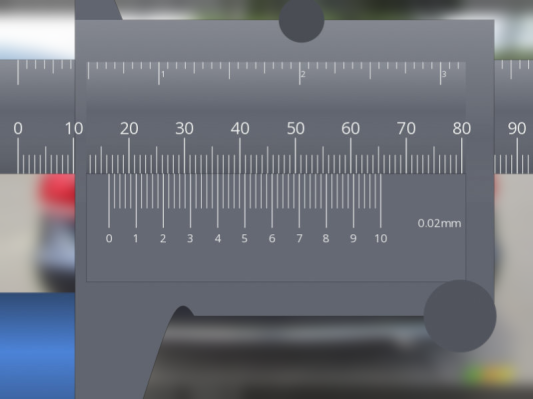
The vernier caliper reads 16.4 mm
